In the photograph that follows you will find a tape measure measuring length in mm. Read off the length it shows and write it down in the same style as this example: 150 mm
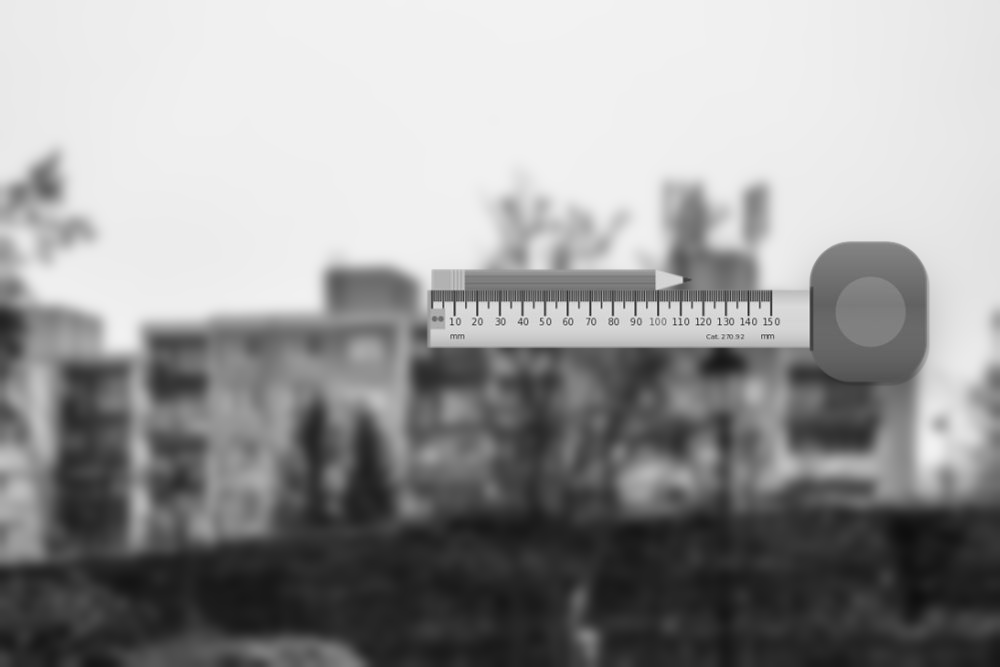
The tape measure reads 115 mm
